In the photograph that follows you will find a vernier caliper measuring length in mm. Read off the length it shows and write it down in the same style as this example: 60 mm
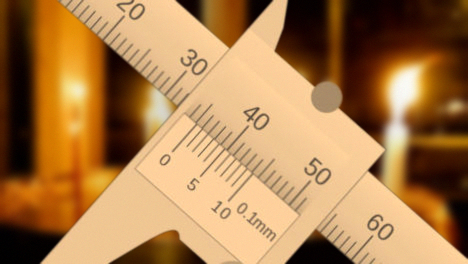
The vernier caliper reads 35.2 mm
